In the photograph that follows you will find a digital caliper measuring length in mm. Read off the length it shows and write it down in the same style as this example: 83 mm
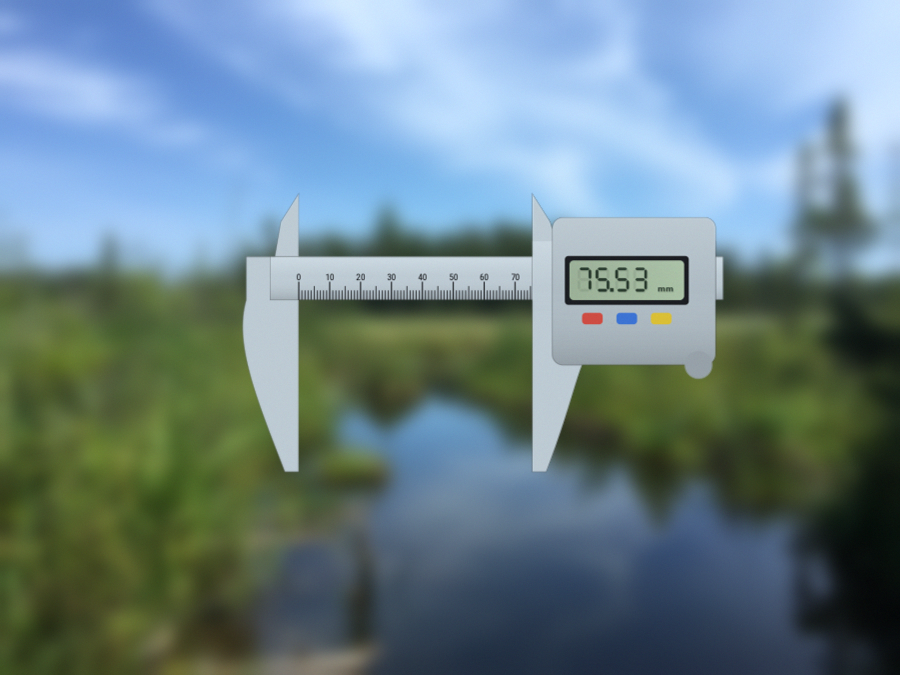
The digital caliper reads 75.53 mm
